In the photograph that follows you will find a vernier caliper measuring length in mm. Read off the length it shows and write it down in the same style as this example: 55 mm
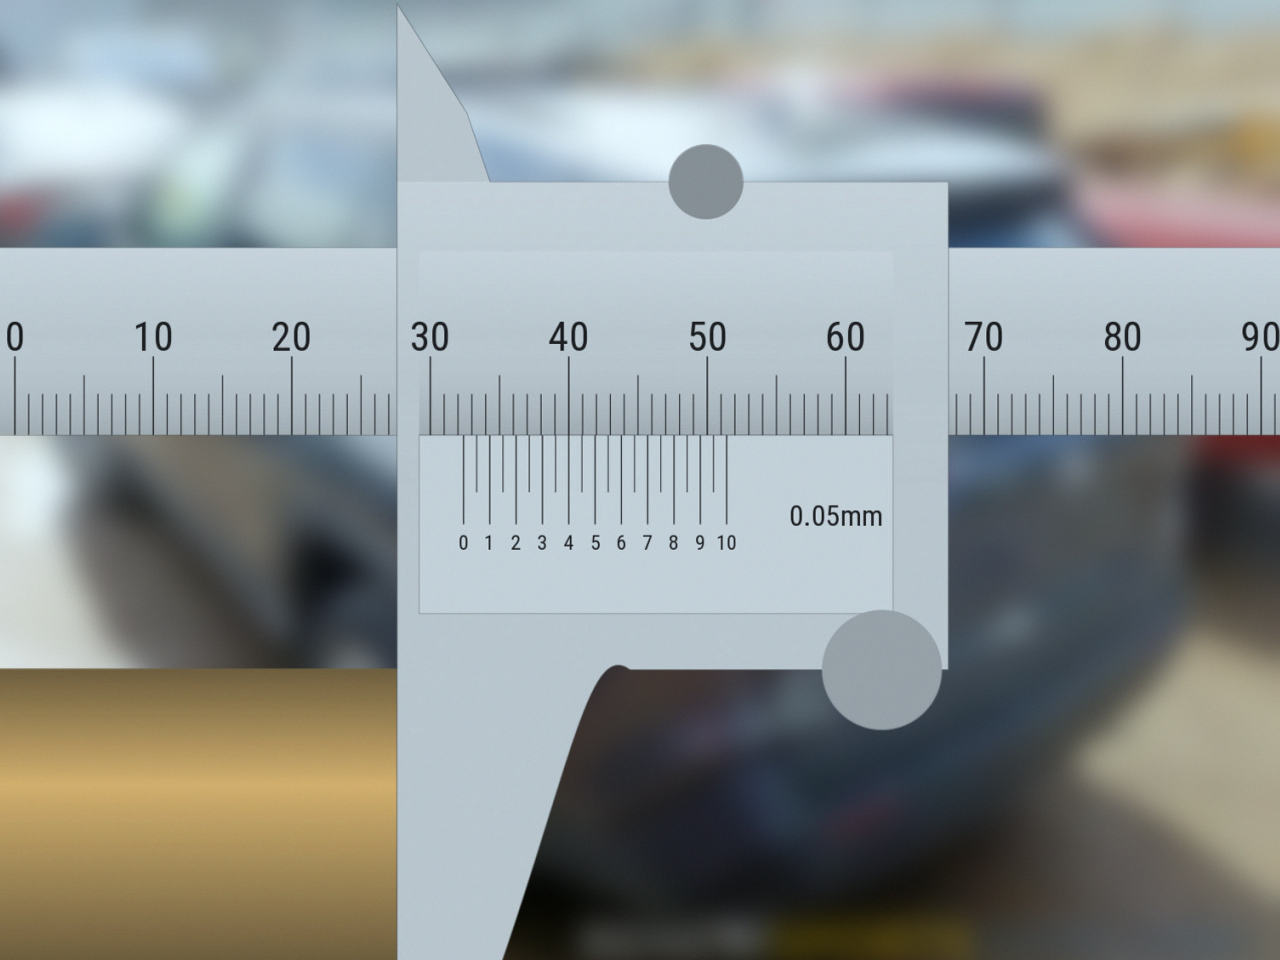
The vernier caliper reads 32.4 mm
